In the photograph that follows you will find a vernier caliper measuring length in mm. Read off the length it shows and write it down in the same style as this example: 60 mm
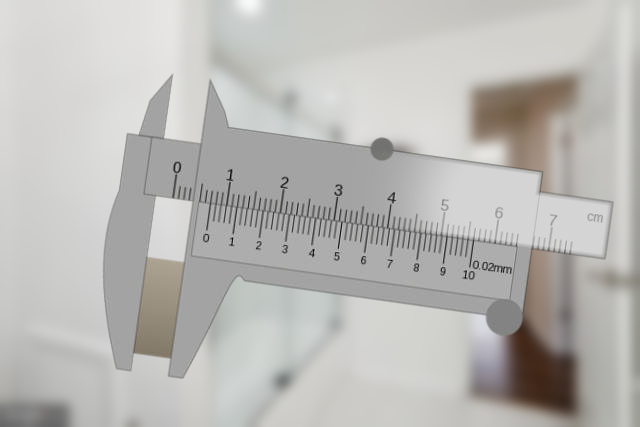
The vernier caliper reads 7.0 mm
